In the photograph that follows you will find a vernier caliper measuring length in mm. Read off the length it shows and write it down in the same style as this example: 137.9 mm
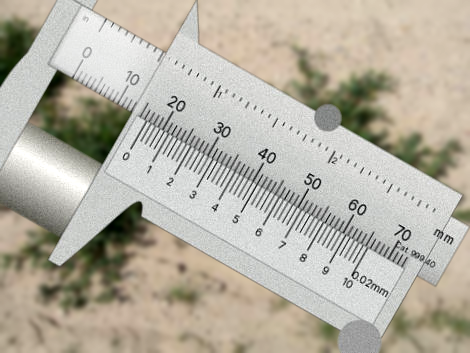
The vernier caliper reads 16.5 mm
